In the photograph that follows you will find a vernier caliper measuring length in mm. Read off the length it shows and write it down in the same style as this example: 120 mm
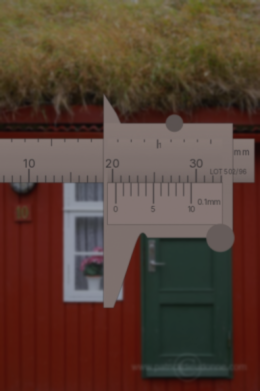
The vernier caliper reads 20.4 mm
